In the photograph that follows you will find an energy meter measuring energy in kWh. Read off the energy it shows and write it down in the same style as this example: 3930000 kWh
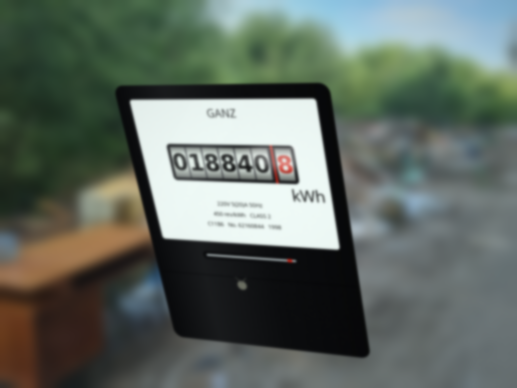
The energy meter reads 18840.8 kWh
